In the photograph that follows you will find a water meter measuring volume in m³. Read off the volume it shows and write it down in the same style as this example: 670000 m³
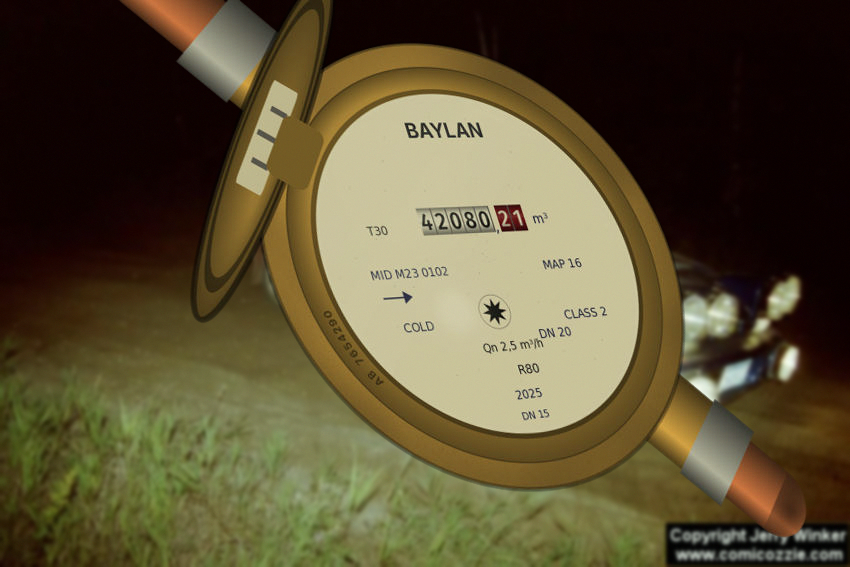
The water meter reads 42080.21 m³
